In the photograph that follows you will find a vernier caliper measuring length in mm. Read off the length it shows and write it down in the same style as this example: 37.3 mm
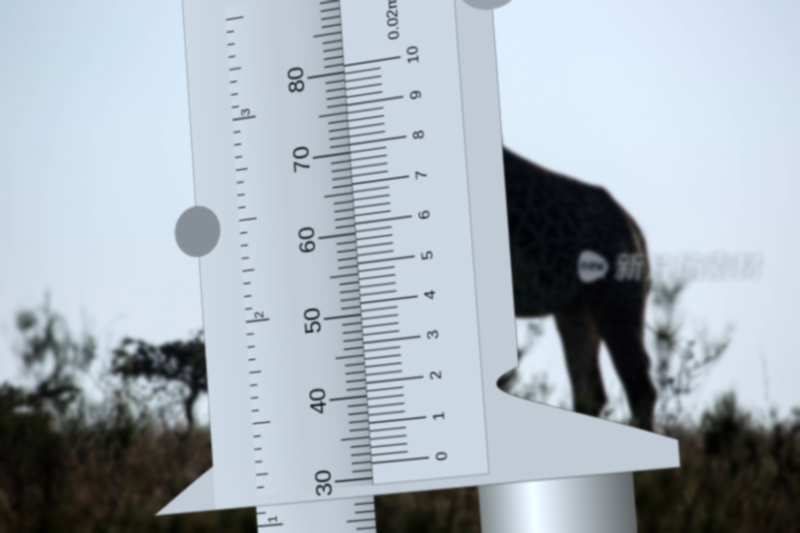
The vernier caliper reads 31.8 mm
